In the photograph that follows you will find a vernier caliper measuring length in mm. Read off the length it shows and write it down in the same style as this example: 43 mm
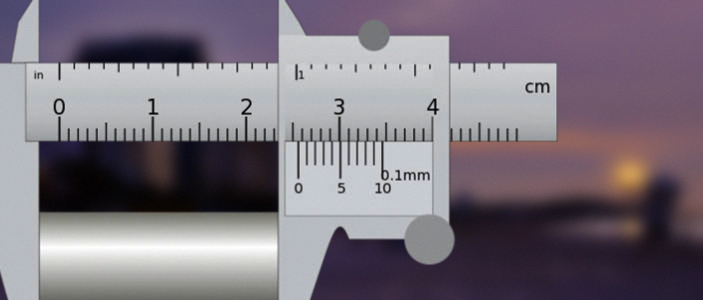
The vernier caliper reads 25.6 mm
